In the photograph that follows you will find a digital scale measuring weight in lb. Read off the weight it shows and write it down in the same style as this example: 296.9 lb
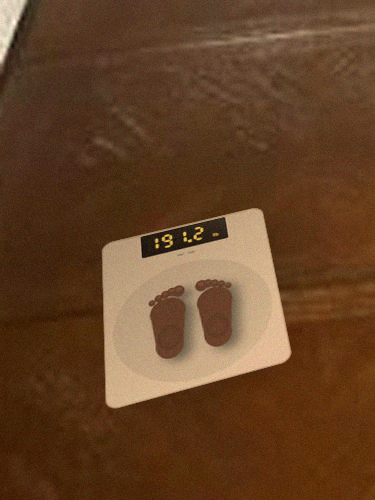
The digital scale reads 191.2 lb
